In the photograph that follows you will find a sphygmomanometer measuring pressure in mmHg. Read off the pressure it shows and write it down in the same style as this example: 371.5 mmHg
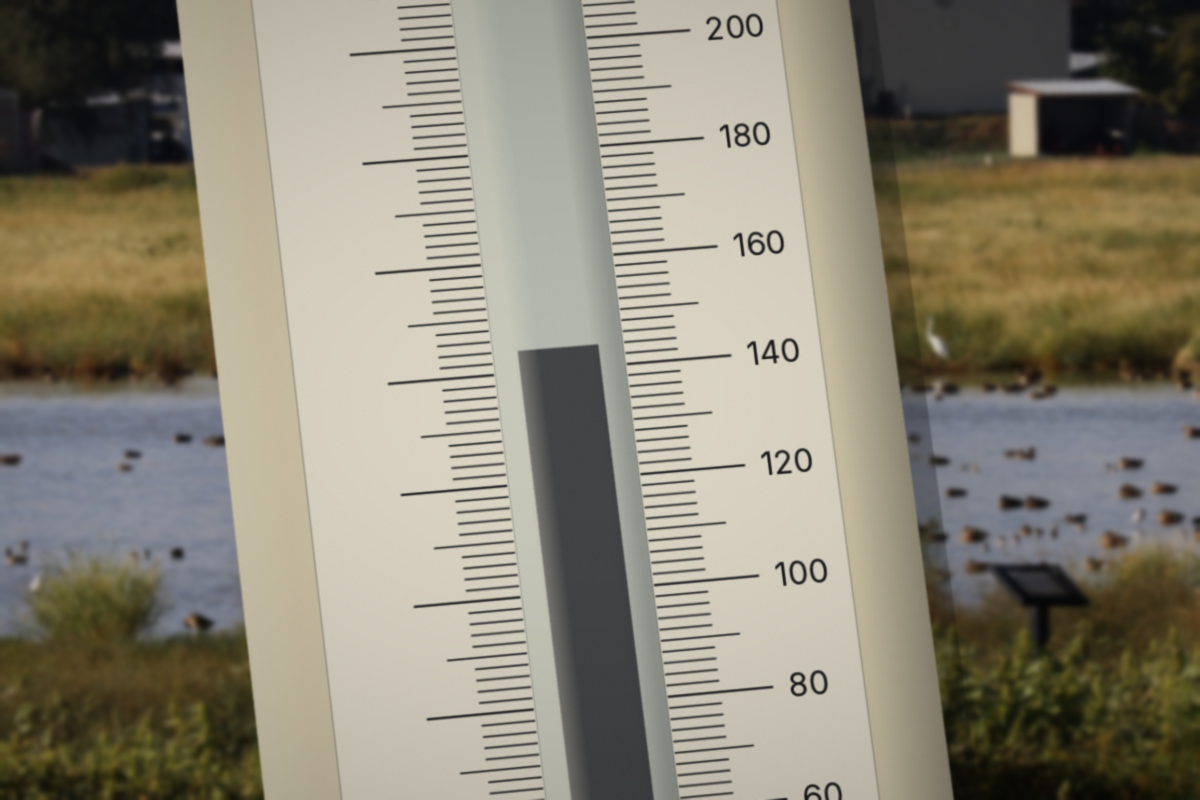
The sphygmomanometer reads 144 mmHg
